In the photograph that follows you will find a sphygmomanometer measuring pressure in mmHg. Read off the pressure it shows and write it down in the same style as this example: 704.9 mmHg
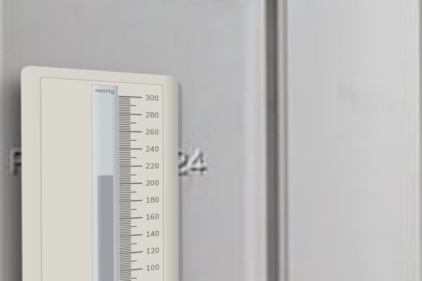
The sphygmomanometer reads 210 mmHg
